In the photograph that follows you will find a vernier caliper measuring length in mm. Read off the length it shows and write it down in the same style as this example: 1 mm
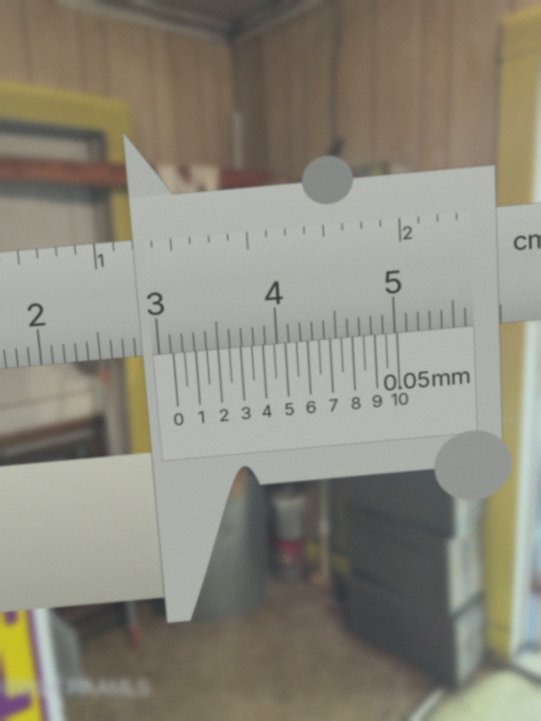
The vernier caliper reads 31.2 mm
